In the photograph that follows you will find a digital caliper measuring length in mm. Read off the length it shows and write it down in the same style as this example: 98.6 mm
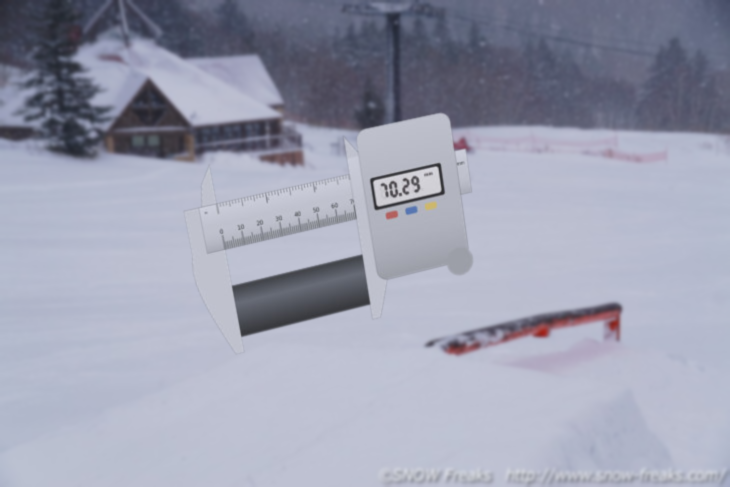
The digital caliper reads 70.29 mm
